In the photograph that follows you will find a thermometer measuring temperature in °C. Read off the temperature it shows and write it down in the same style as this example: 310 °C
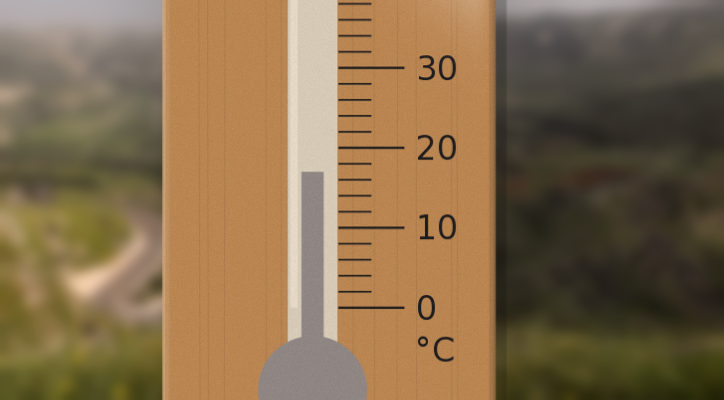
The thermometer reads 17 °C
